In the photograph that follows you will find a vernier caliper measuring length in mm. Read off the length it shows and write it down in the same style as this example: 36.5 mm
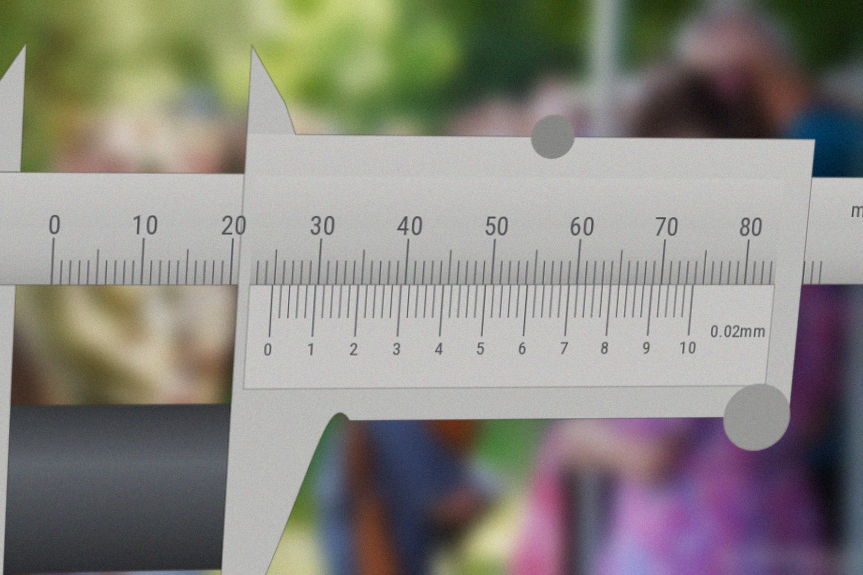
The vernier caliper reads 24.8 mm
